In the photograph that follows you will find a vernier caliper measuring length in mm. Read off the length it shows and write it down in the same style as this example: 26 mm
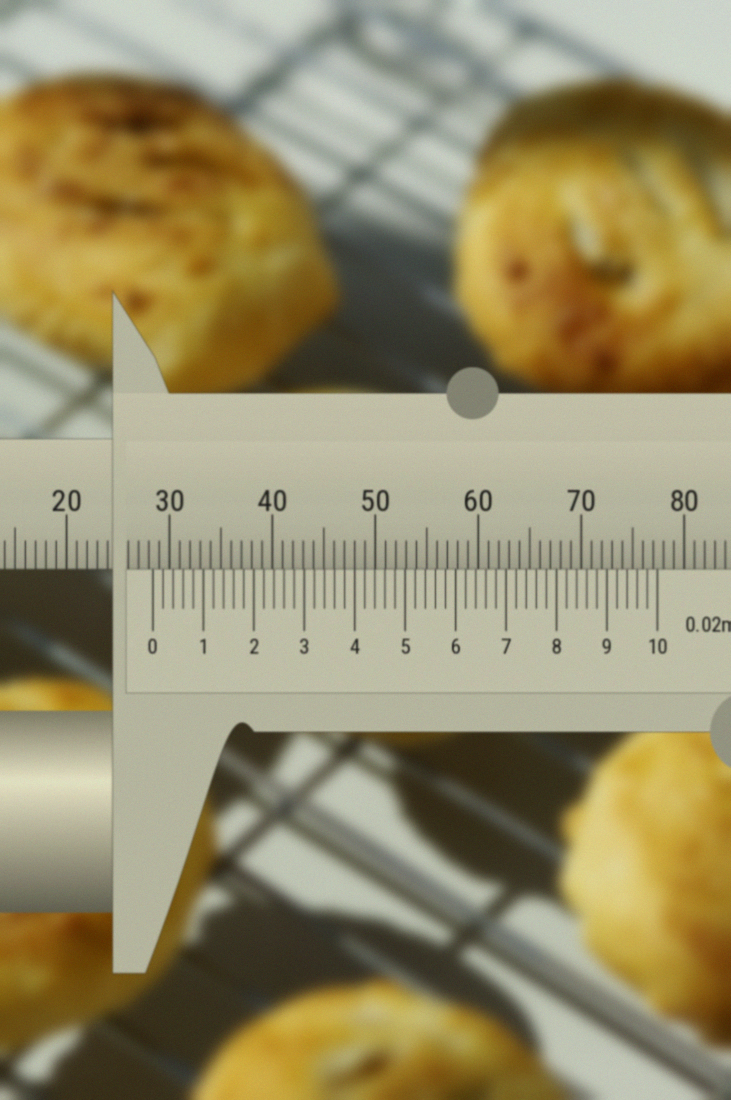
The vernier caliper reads 28.4 mm
